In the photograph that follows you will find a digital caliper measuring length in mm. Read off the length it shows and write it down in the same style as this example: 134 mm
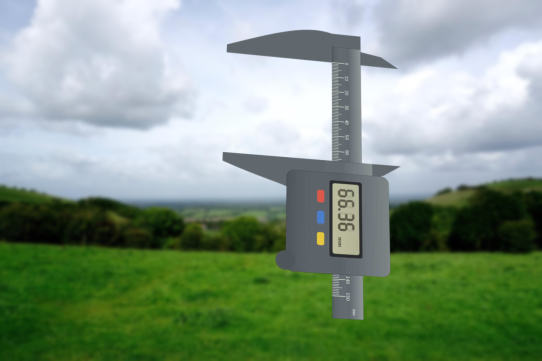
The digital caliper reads 66.36 mm
